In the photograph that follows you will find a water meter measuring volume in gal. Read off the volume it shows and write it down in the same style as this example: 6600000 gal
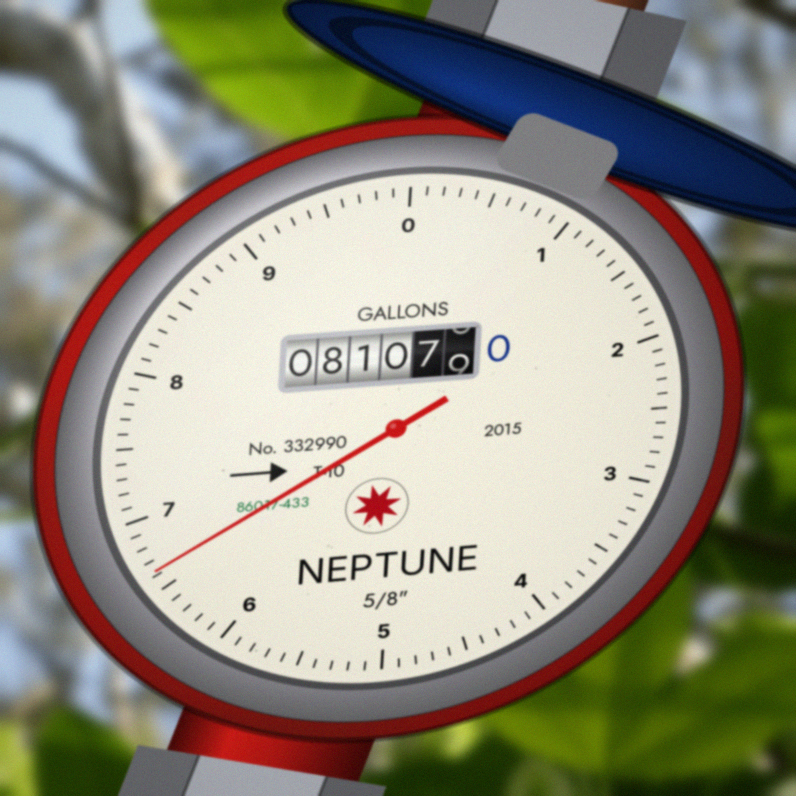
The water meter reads 810786.6 gal
